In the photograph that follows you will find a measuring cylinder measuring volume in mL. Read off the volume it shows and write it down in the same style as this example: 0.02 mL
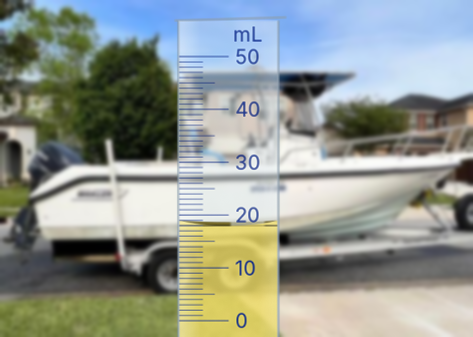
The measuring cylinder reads 18 mL
